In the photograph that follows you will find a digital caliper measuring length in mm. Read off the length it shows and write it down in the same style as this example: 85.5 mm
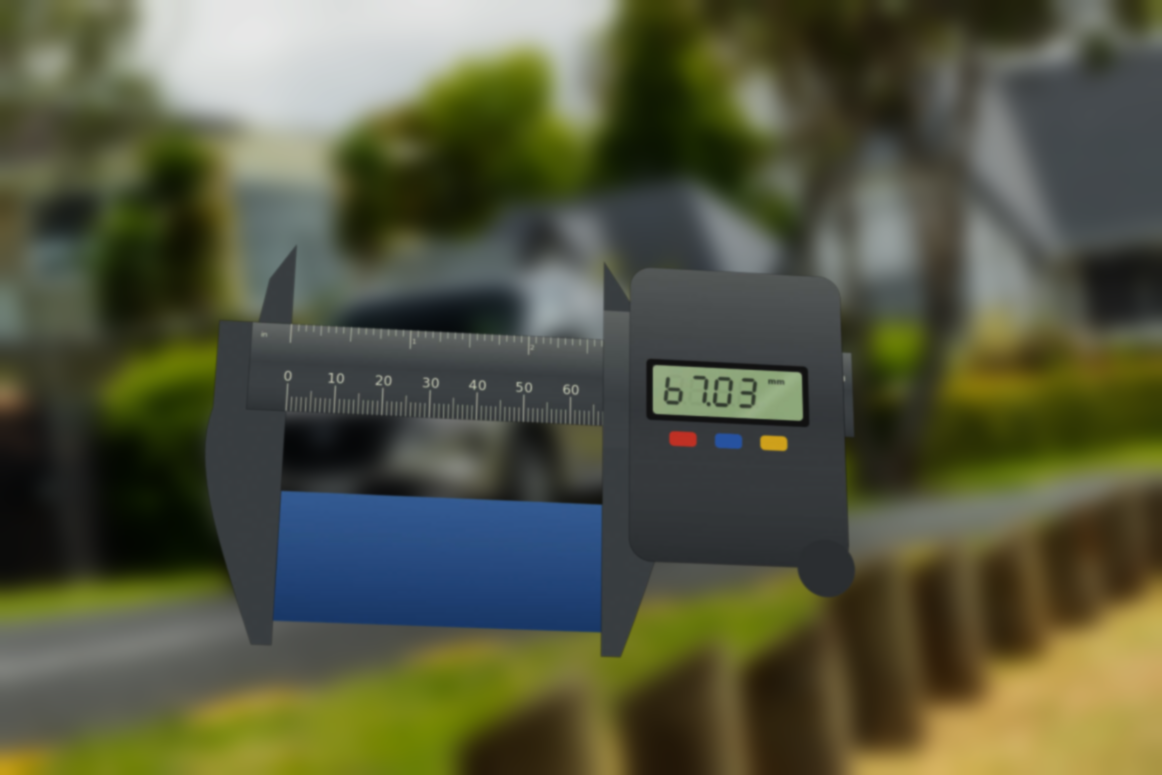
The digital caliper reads 67.03 mm
